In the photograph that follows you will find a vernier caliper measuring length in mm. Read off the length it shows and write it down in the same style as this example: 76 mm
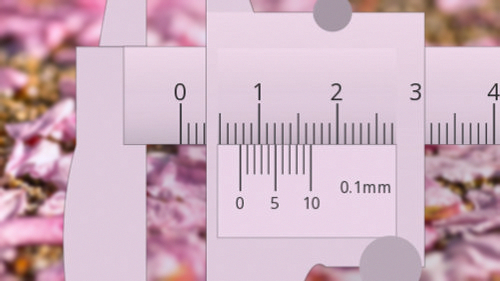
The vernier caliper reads 7.6 mm
